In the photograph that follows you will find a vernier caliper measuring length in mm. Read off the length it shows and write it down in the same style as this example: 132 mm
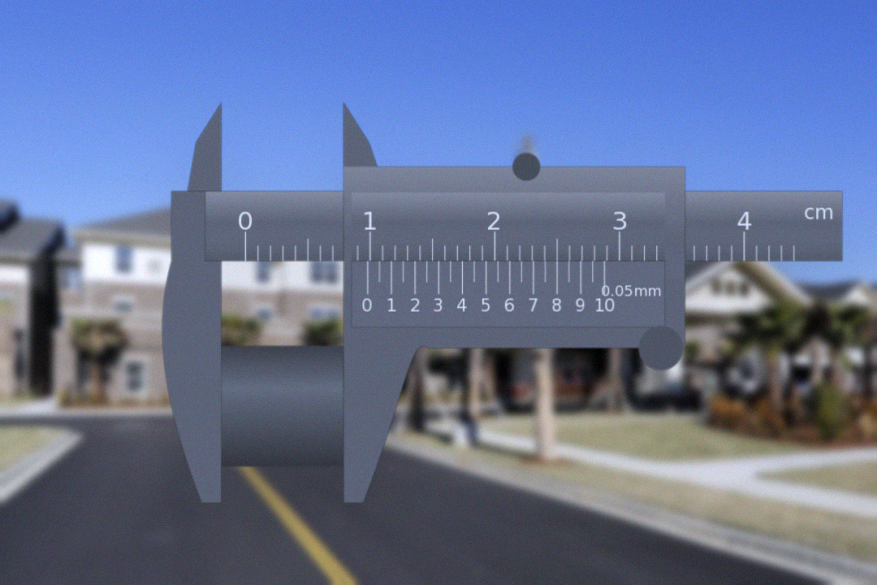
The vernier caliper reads 9.8 mm
